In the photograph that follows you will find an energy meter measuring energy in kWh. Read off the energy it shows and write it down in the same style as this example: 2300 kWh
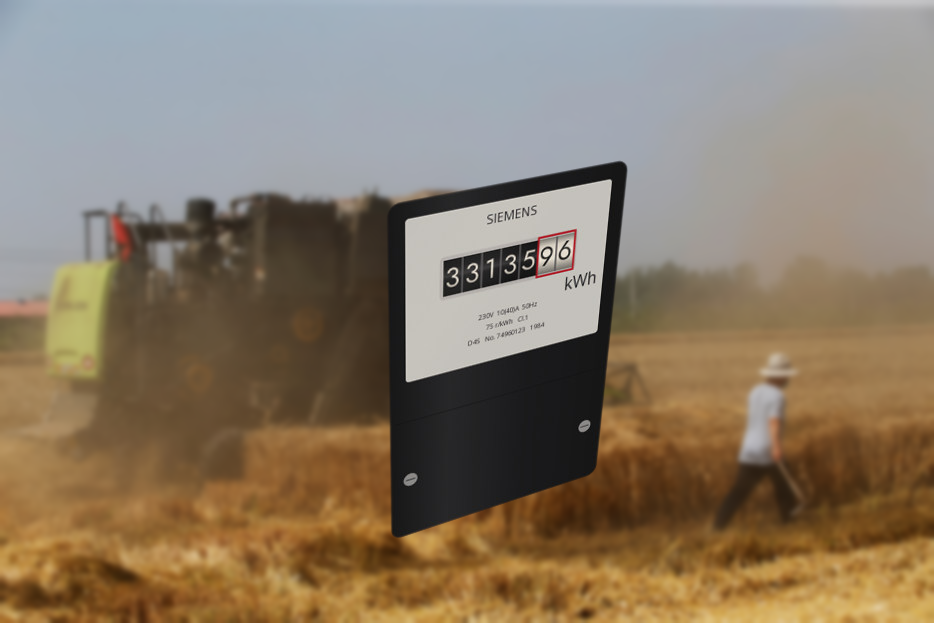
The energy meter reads 33135.96 kWh
